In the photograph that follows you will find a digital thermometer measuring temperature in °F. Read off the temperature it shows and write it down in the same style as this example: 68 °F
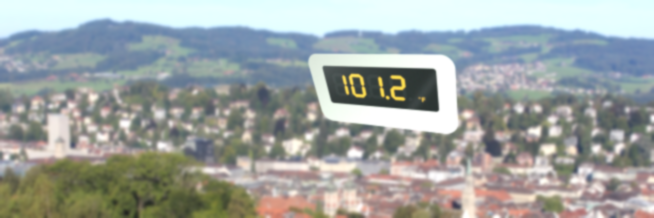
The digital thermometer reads 101.2 °F
